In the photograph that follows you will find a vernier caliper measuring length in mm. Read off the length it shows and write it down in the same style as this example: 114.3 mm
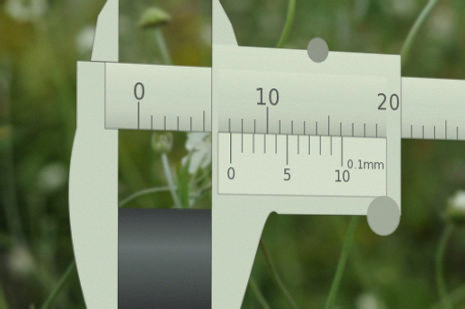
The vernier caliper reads 7.1 mm
